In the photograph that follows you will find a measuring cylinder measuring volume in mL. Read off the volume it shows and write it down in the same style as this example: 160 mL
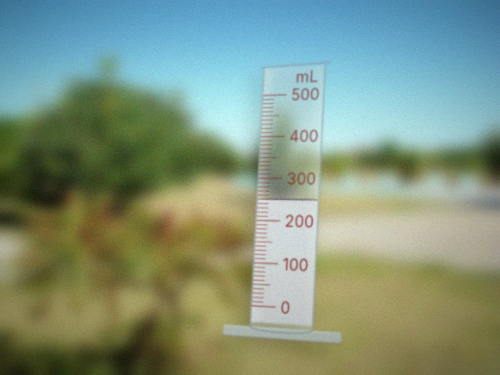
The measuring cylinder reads 250 mL
